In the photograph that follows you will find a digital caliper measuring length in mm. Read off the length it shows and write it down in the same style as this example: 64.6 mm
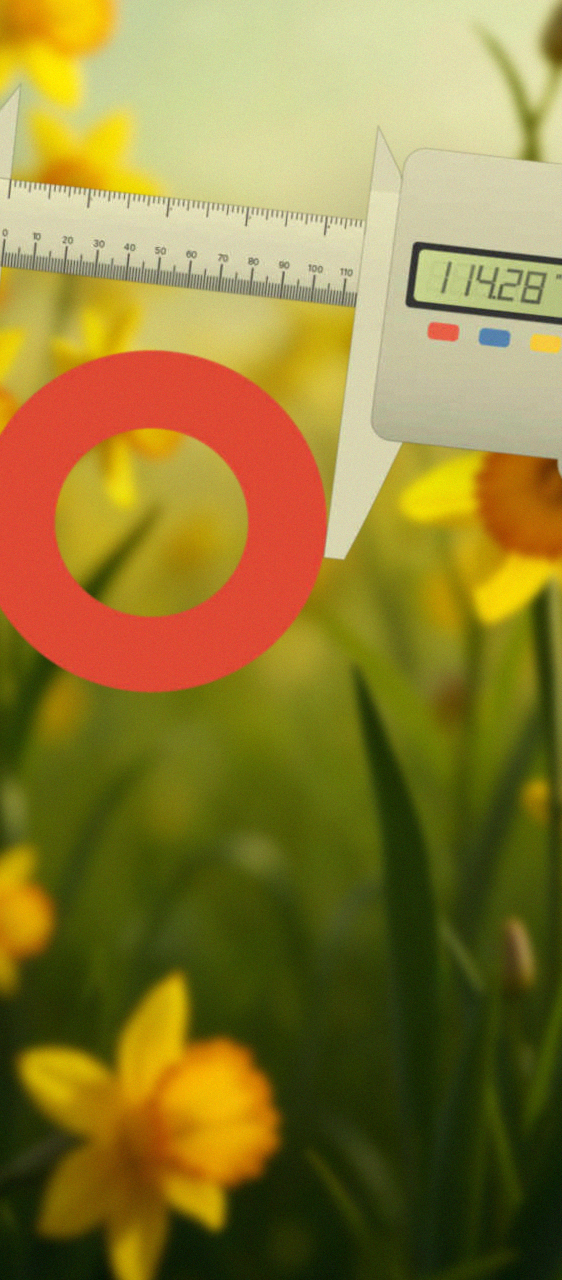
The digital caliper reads 114.28 mm
